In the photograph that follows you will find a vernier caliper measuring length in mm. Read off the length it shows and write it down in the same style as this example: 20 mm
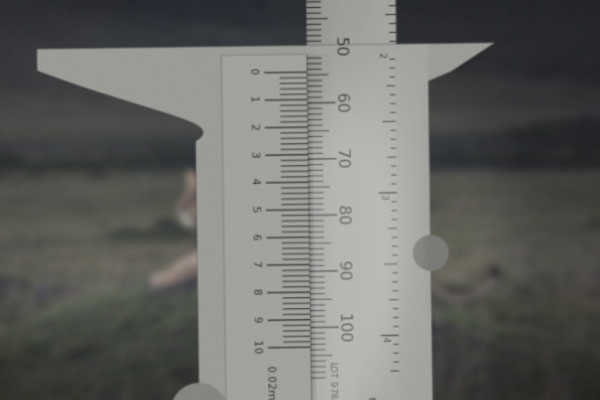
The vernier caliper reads 54.5 mm
